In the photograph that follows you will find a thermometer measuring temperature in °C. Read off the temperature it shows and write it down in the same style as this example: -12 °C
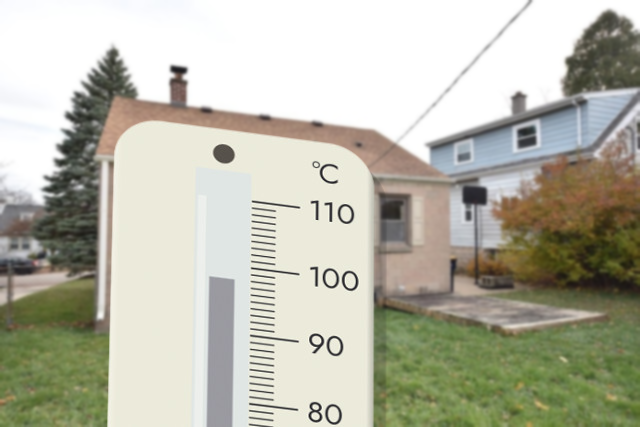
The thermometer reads 98 °C
